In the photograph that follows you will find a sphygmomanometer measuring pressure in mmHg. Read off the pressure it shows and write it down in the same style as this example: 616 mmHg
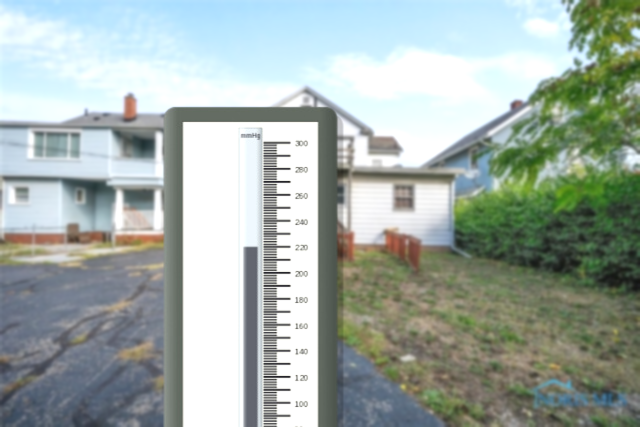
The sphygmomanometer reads 220 mmHg
